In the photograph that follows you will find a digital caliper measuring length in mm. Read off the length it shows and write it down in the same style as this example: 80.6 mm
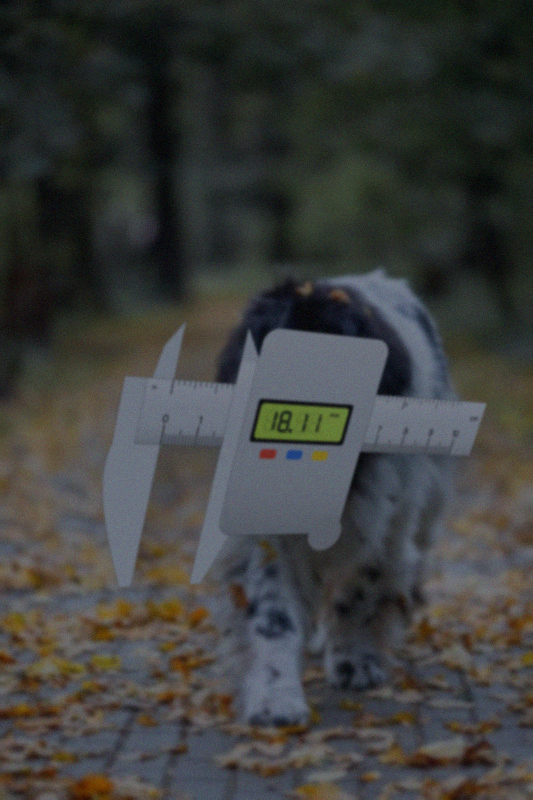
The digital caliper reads 18.11 mm
